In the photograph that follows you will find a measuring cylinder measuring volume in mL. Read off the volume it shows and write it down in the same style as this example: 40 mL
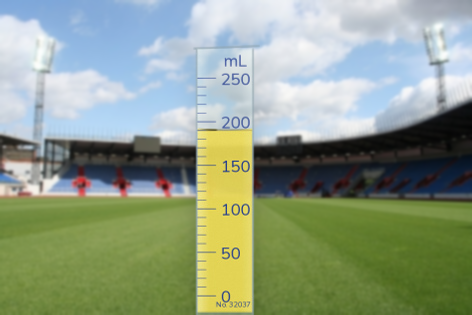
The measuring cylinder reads 190 mL
